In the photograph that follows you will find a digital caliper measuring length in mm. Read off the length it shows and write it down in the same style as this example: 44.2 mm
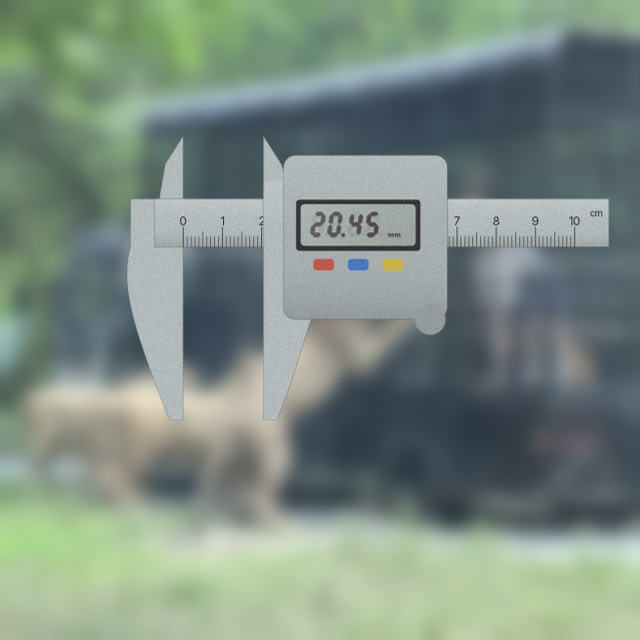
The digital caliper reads 20.45 mm
